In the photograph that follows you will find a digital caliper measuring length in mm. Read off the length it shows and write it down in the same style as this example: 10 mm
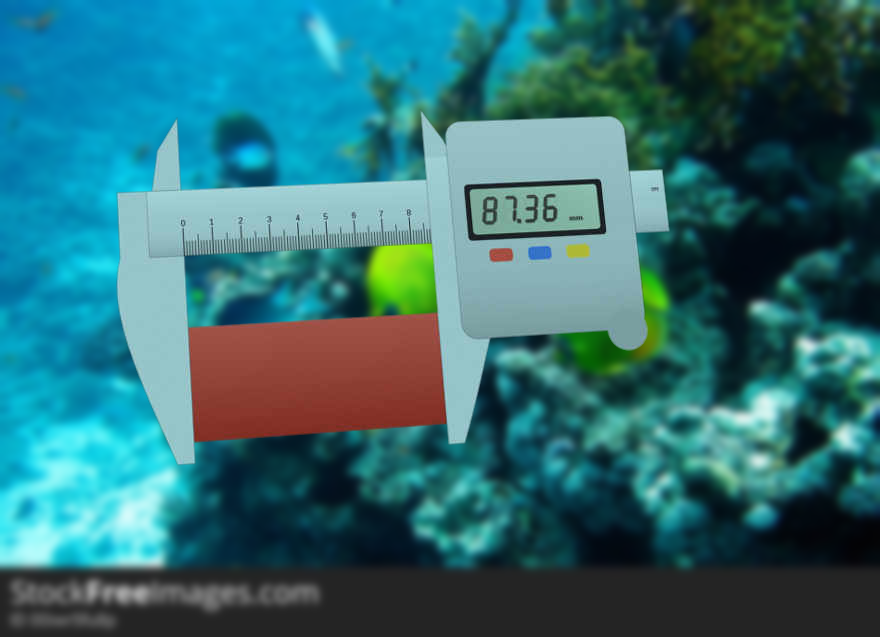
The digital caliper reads 87.36 mm
